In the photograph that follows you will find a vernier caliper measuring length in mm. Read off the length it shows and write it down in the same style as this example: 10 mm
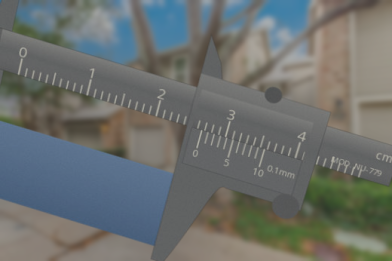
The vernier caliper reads 26.6 mm
